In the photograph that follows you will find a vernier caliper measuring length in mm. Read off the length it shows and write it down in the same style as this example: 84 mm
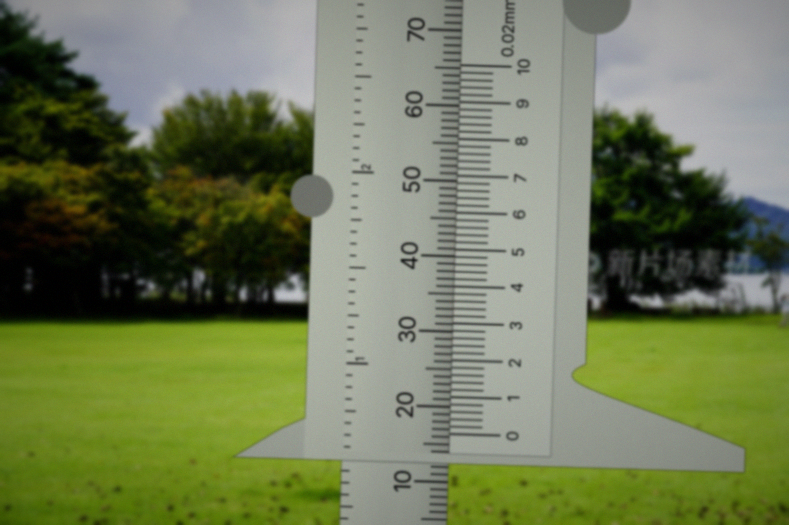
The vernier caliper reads 16.4 mm
